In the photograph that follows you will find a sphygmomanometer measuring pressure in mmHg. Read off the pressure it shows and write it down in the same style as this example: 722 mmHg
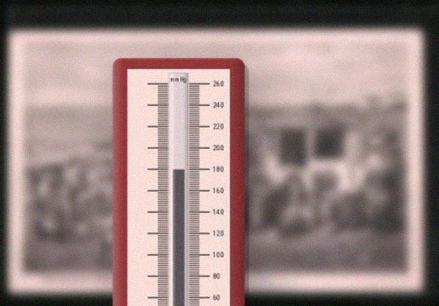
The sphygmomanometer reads 180 mmHg
